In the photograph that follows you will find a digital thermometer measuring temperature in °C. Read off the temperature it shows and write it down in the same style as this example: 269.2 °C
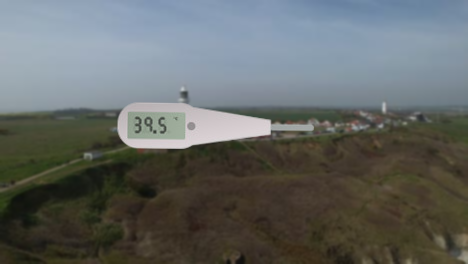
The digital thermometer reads 39.5 °C
